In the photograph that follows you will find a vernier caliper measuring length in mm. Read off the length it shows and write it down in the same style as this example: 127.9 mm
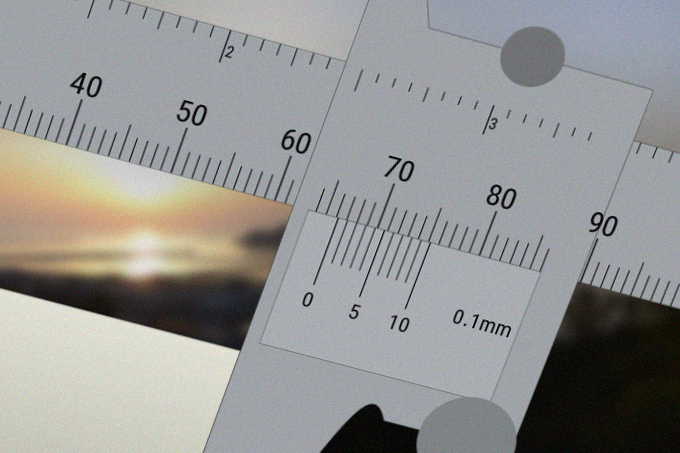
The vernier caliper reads 66.2 mm
